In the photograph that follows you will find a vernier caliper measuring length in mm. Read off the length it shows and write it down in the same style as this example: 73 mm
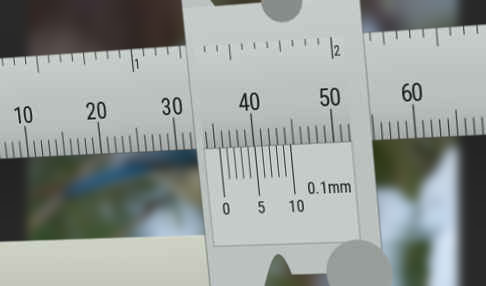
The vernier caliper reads 35.6 mm
